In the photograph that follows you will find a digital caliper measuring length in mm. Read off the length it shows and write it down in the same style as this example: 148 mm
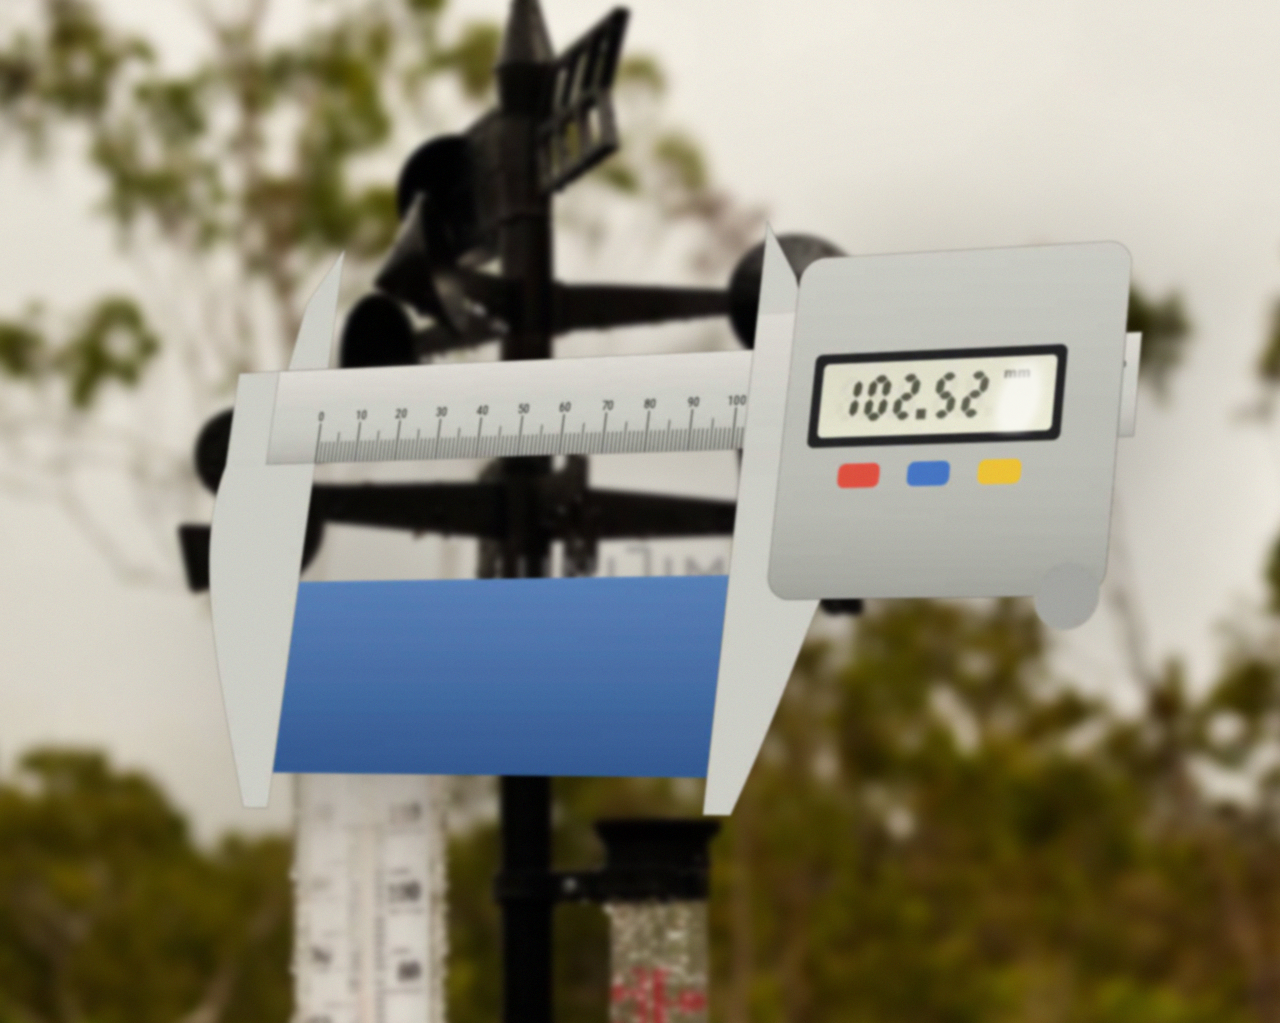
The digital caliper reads 102.52 mm
